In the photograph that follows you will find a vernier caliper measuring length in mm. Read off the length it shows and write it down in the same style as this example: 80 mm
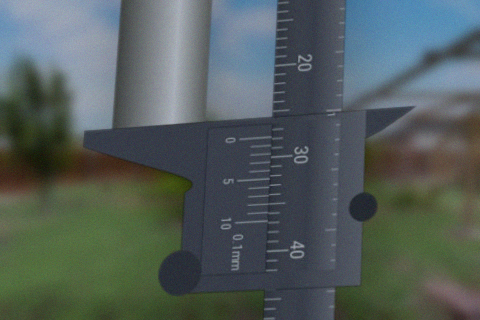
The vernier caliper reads 27.8 mm
